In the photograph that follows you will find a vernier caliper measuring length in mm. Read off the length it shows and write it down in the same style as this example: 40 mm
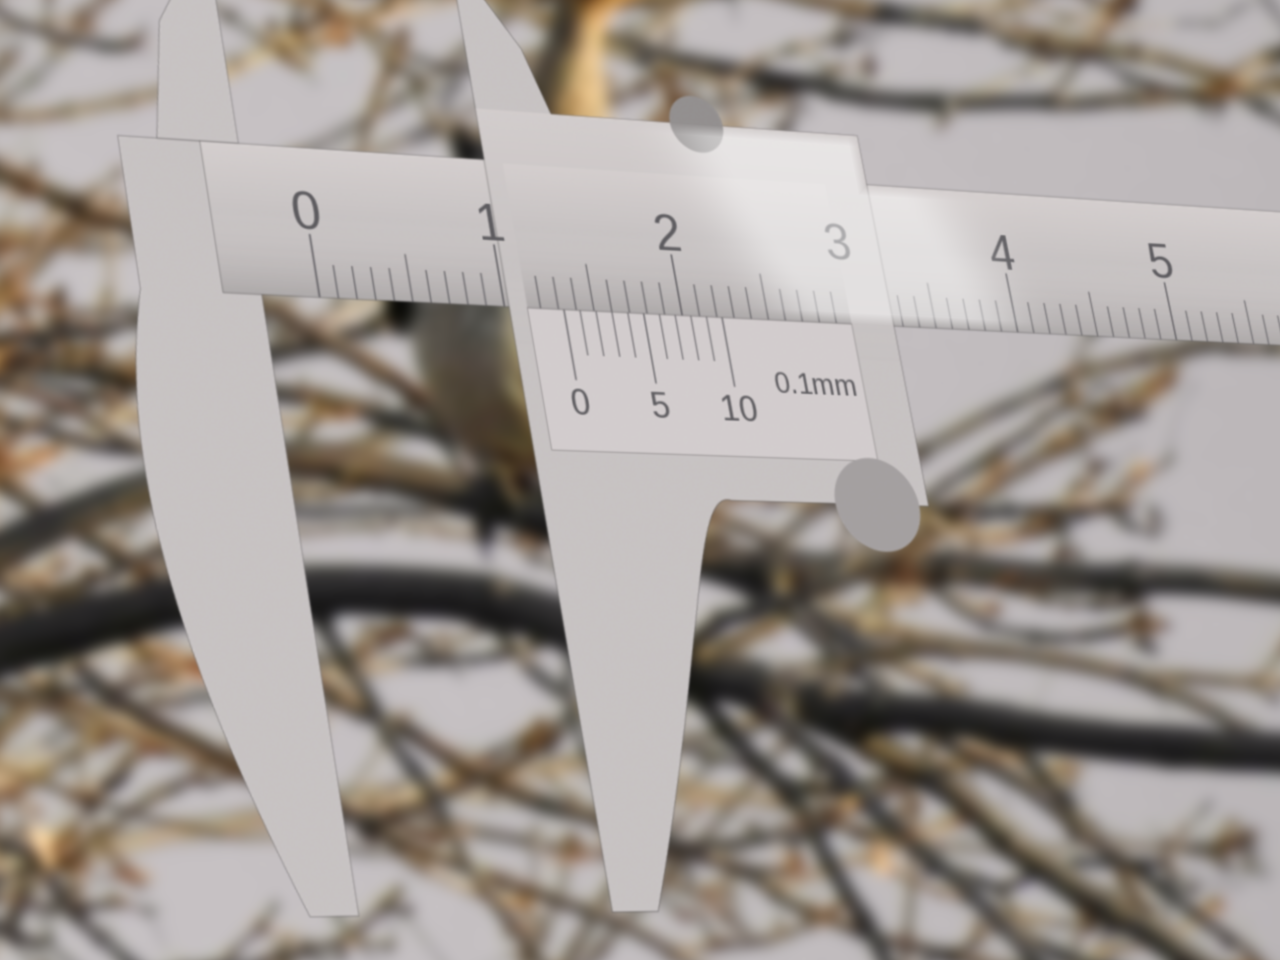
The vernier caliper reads 13.3 mm
